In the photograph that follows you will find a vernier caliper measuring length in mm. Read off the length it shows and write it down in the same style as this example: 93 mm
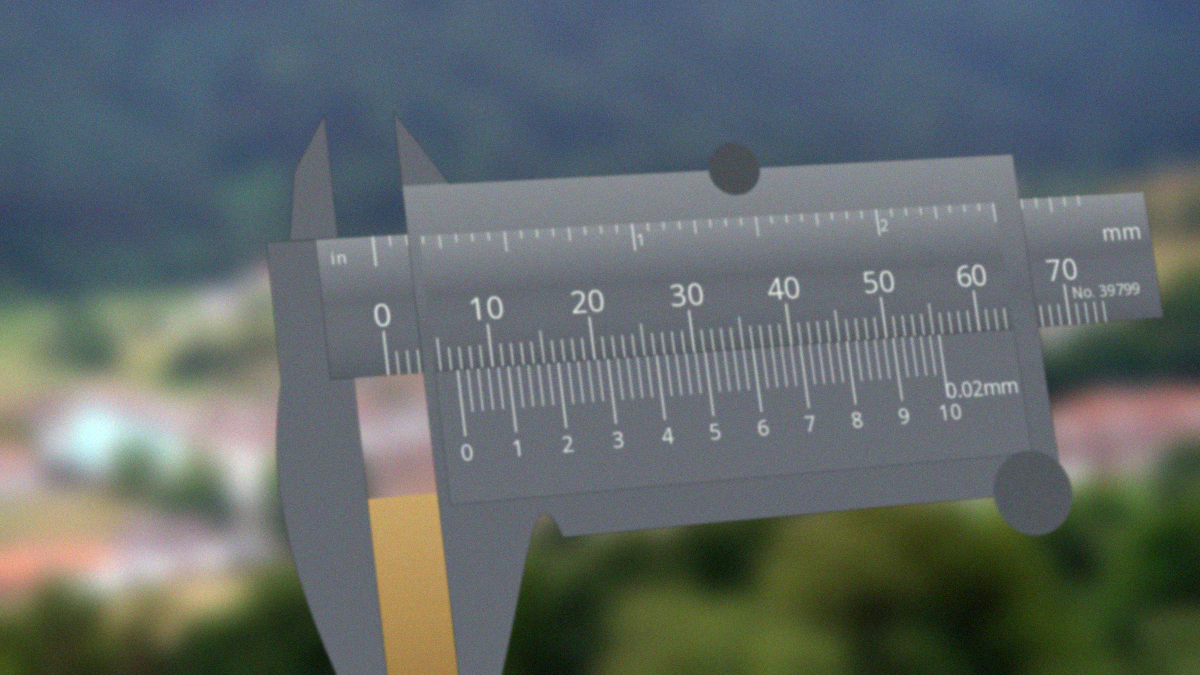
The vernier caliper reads 6.6 mm
